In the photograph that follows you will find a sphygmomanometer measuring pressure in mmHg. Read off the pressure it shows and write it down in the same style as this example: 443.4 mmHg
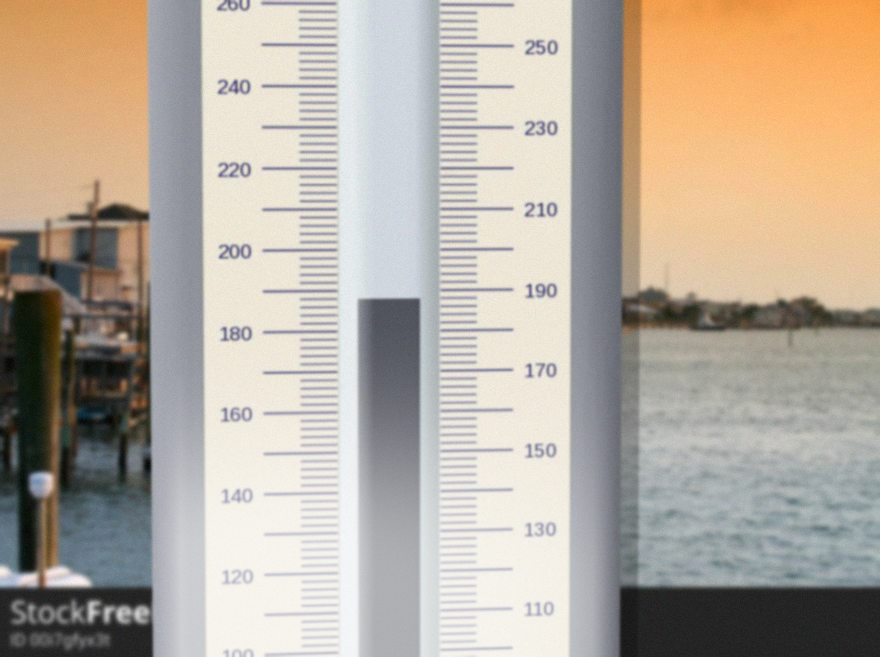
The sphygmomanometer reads 188 mmHg
